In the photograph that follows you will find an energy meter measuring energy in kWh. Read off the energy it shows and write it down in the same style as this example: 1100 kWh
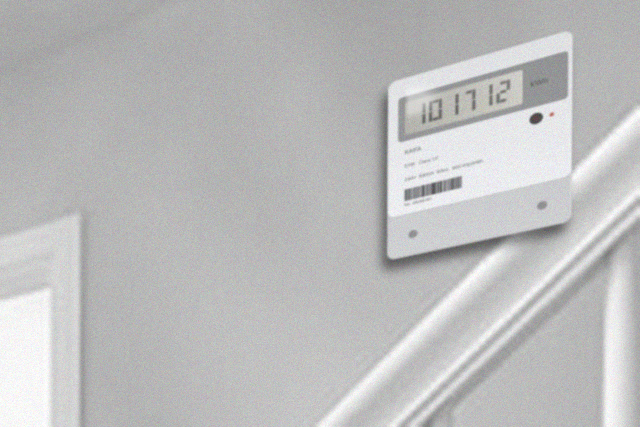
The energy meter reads 101712 kWh
